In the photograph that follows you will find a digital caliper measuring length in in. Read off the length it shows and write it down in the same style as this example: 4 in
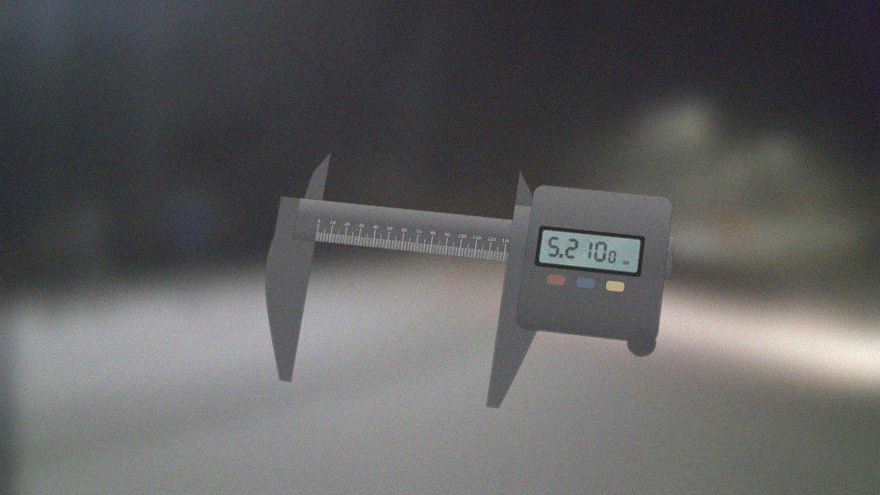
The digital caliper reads 5.2100 in
